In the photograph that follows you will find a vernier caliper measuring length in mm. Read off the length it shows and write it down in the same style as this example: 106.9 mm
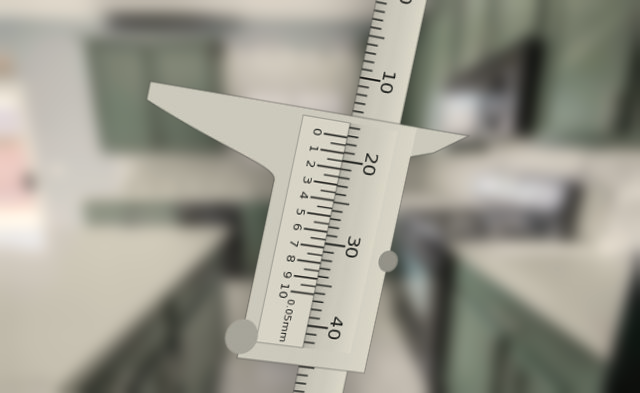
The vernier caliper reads 17.2 mm
